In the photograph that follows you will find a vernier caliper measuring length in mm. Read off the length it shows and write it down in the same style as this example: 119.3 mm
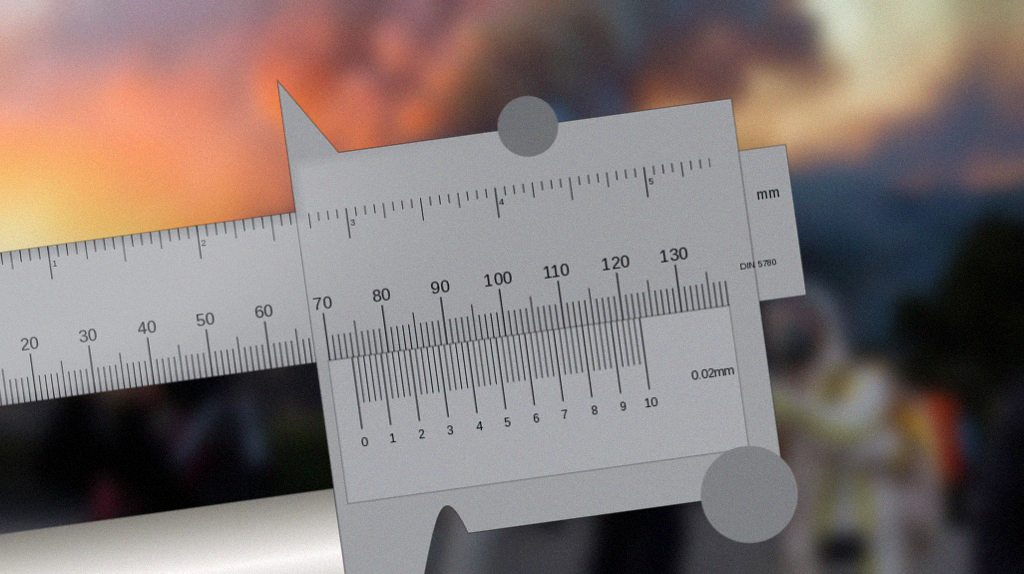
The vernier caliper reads 73.8 mm
